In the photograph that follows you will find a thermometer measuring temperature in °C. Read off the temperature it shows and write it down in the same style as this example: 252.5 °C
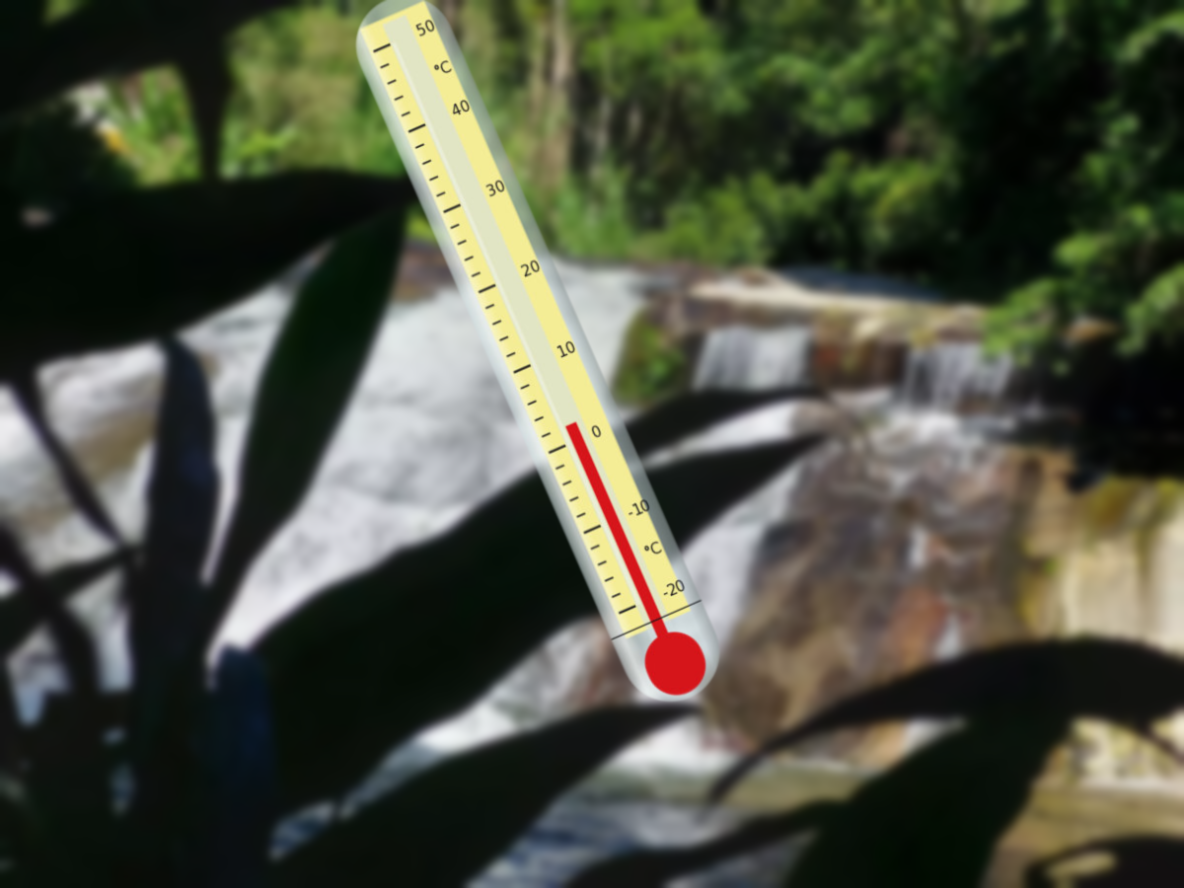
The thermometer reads 2 °C
